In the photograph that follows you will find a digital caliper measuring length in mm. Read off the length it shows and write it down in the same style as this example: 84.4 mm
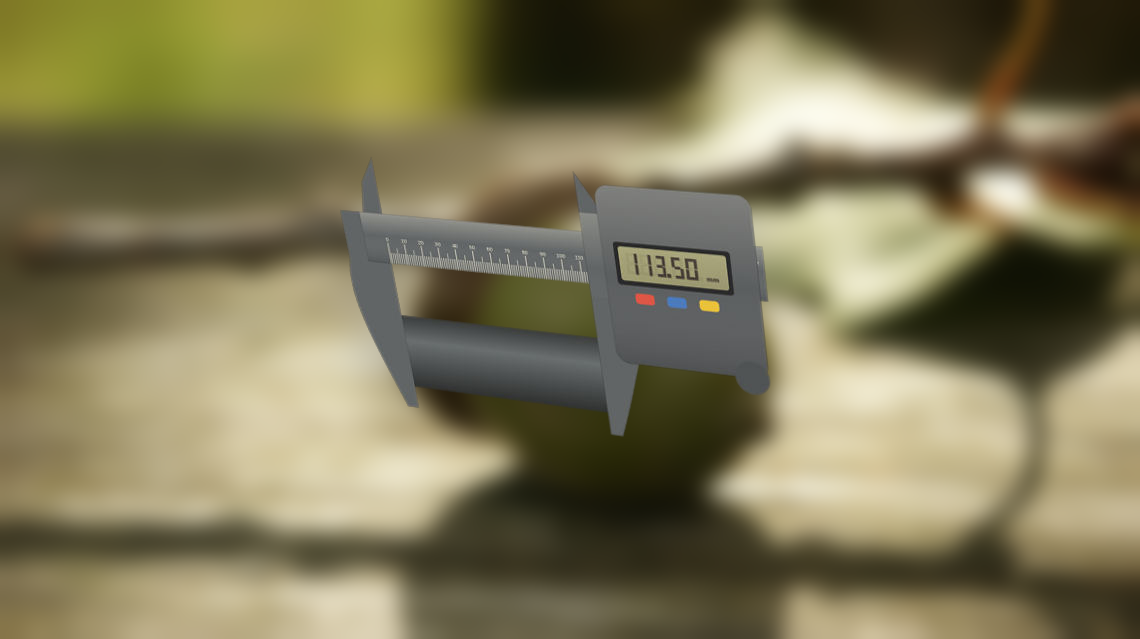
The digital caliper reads 113.50 mm
